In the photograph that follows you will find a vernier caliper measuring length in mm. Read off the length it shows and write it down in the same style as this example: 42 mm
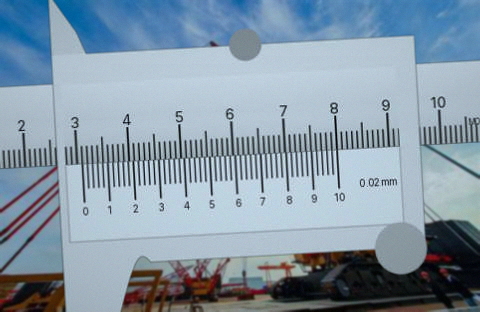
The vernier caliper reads 31.0 mm
